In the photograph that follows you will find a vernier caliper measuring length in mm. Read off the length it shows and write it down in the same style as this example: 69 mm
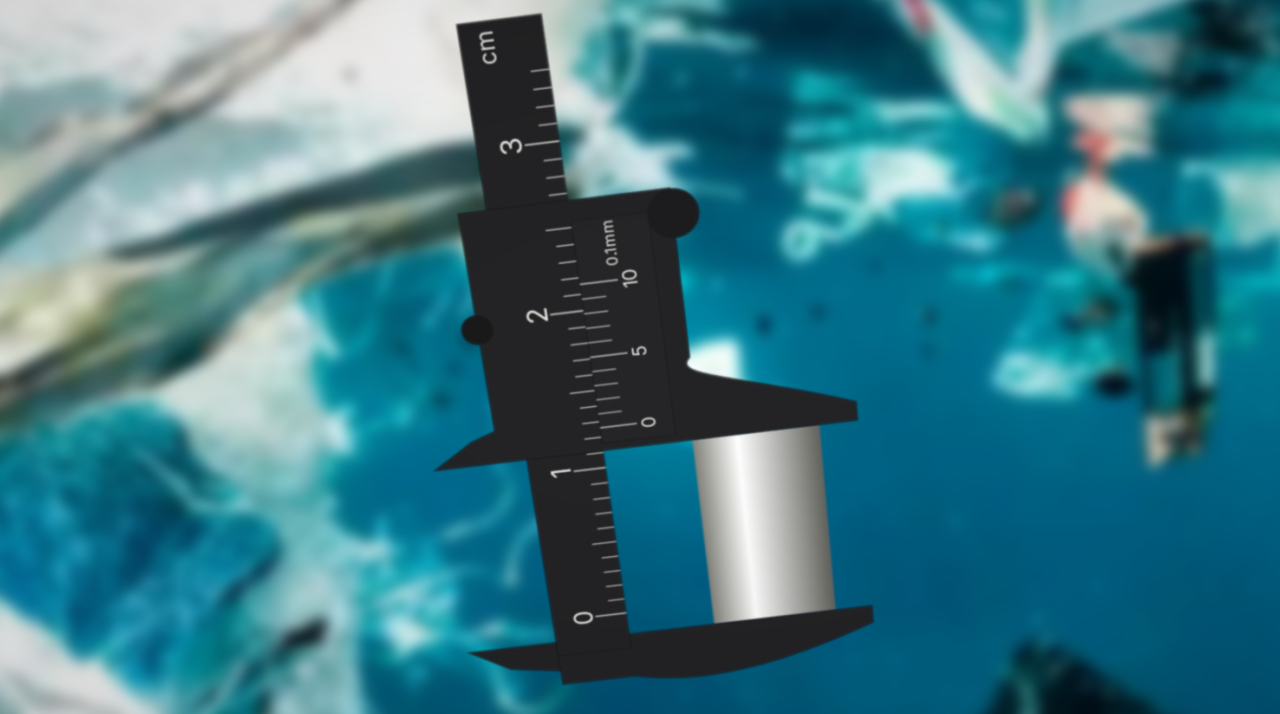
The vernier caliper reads 12.6 mm
